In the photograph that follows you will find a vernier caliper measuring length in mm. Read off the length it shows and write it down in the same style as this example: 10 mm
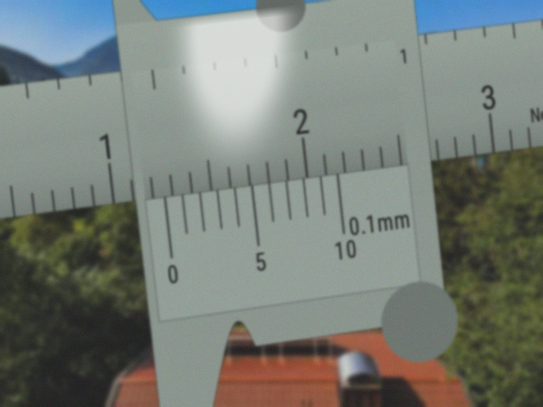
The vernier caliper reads 12.6 mm
